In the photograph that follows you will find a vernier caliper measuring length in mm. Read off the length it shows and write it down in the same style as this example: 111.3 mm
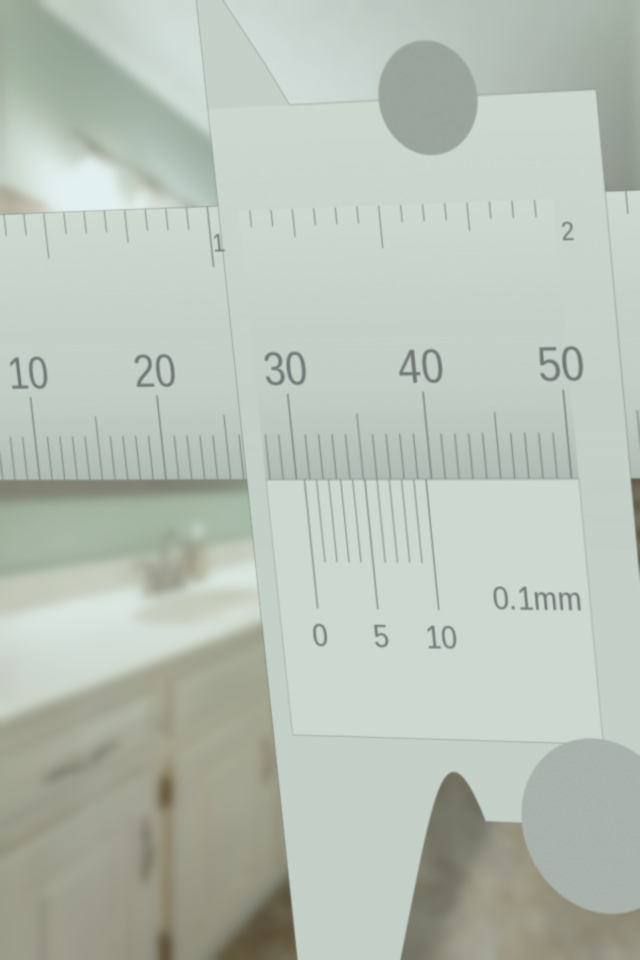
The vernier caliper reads 30.6 mm
